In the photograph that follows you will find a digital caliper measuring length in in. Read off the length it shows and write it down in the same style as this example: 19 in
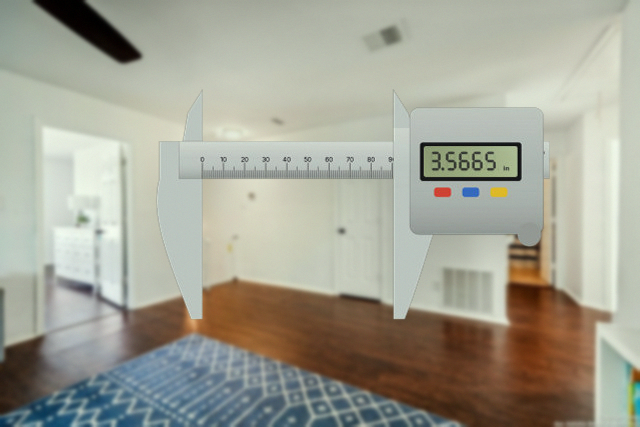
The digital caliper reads 3.5665 in
